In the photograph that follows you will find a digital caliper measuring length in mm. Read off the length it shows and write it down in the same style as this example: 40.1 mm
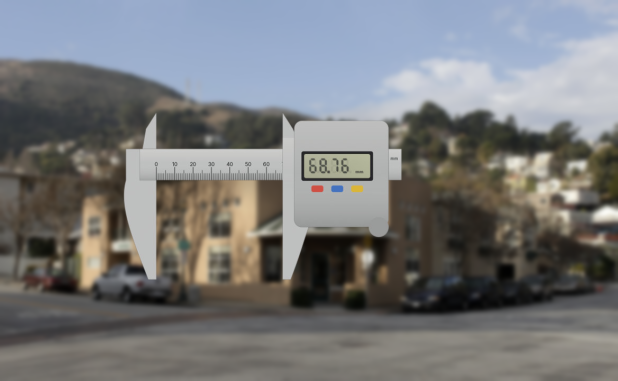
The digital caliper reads 68.76 mm
